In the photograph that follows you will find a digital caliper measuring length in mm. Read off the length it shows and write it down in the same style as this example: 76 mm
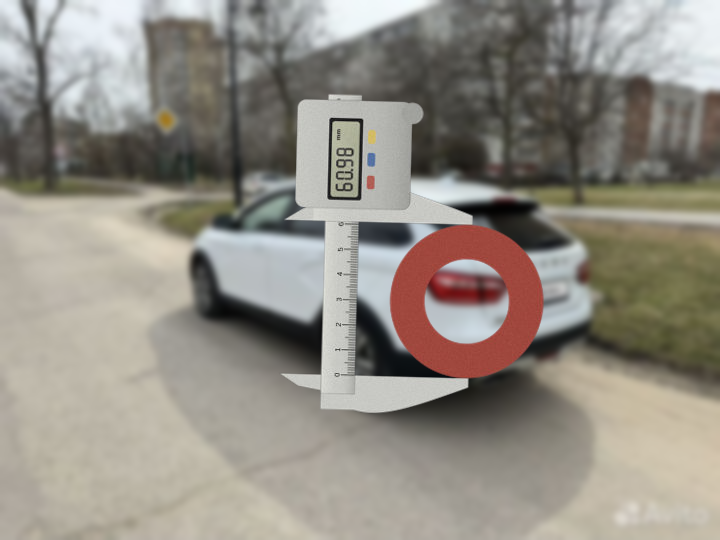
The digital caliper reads 60.98 mm
